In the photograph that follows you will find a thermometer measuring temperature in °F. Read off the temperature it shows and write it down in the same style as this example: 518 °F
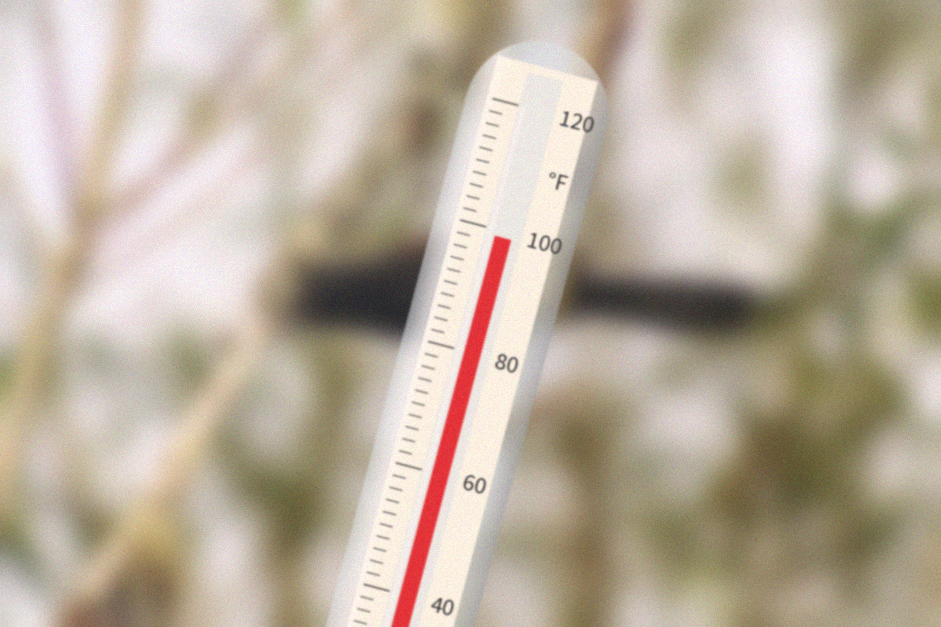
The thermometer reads 99 °F
